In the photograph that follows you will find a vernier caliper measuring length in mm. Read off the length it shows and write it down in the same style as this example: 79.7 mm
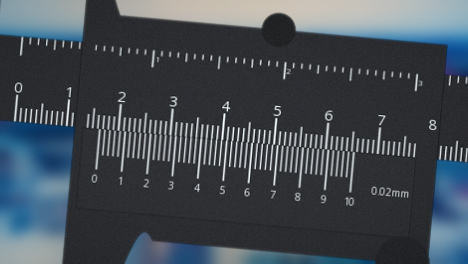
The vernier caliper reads 16.4 mm
